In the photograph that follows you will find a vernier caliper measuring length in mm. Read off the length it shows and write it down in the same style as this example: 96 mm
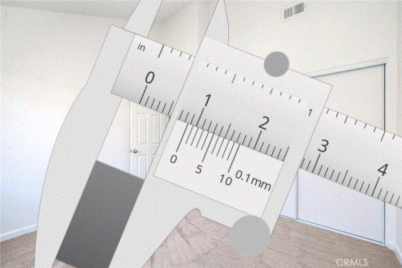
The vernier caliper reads 8.6 mm
